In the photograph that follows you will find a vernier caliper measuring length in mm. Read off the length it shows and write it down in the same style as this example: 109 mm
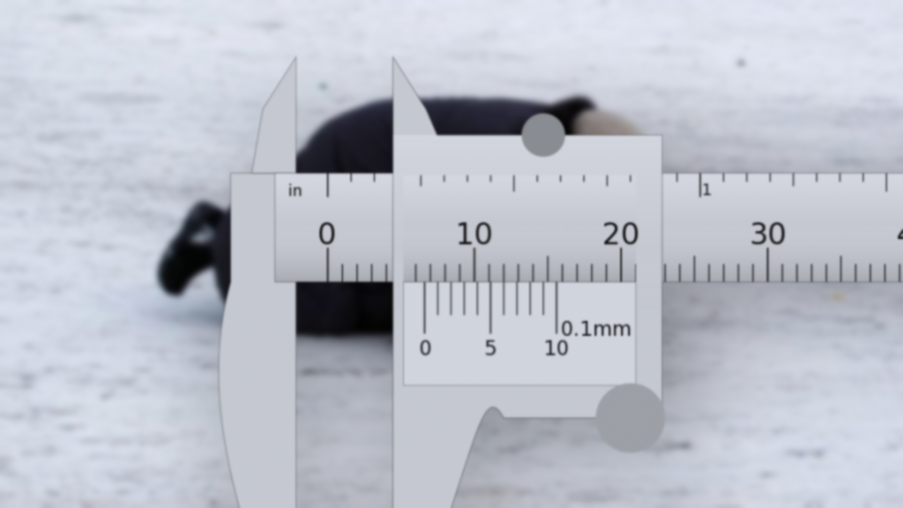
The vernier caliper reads 6.6 mm
